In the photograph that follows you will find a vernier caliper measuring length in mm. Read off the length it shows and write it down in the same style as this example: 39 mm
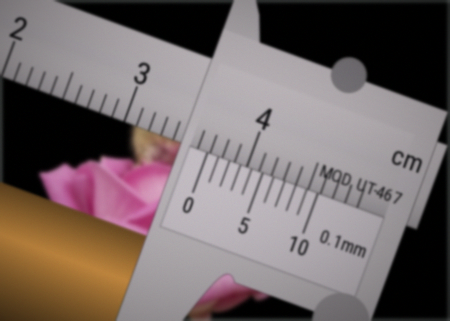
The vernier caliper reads 36.8 mm
